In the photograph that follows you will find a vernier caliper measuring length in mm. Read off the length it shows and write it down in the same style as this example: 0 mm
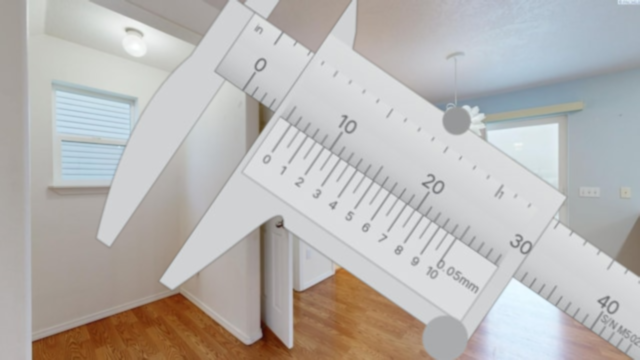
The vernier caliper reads 5.6 mm
